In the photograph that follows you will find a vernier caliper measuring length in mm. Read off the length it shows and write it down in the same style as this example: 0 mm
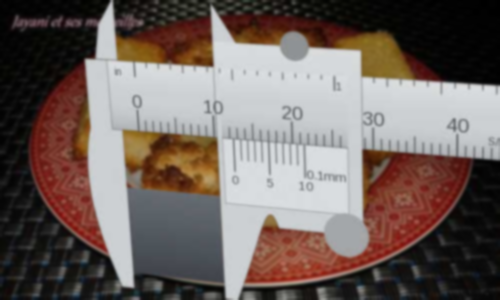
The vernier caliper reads 12.5 mm
